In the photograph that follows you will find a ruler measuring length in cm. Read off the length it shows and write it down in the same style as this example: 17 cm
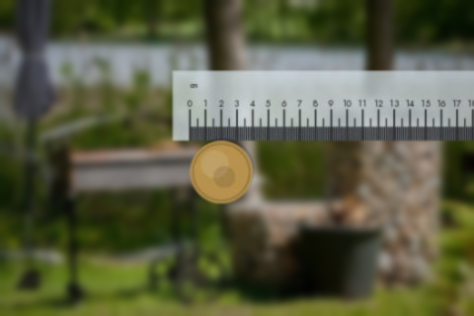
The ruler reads 4 cm
